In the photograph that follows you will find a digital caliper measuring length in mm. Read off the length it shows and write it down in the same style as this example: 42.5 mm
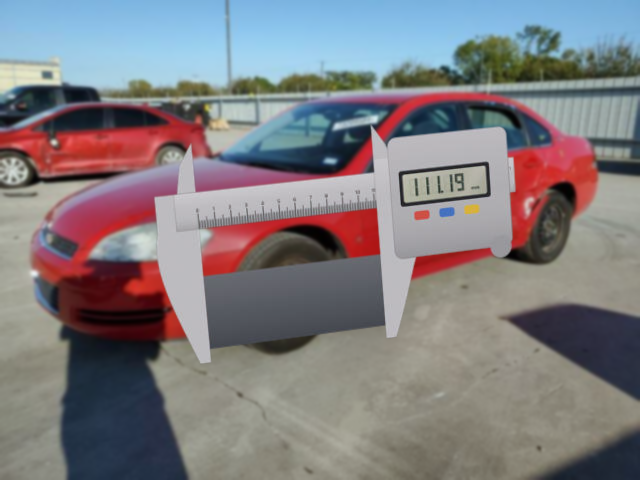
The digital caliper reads 111.19 mm
